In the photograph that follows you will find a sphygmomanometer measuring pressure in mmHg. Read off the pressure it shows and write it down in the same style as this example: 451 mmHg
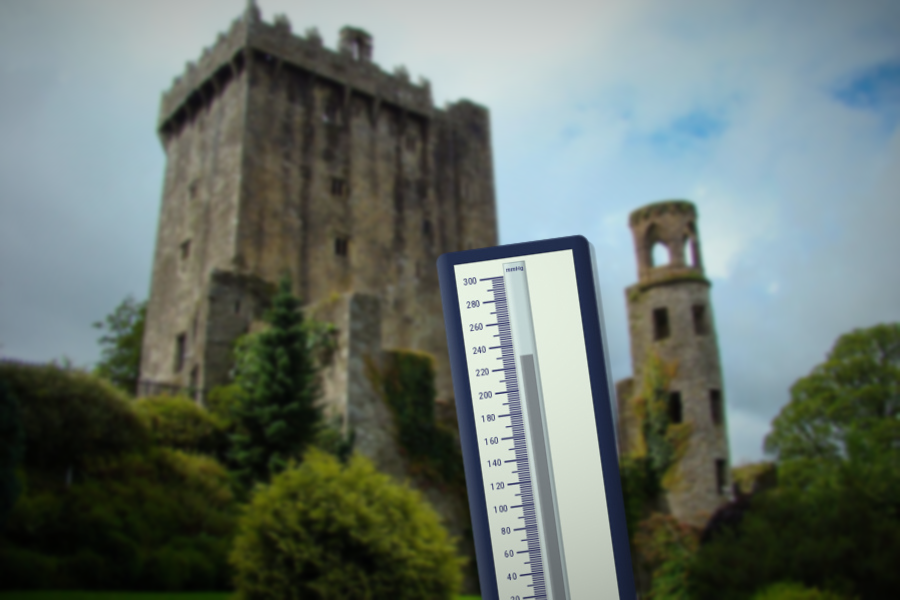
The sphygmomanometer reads 230 mmHg
